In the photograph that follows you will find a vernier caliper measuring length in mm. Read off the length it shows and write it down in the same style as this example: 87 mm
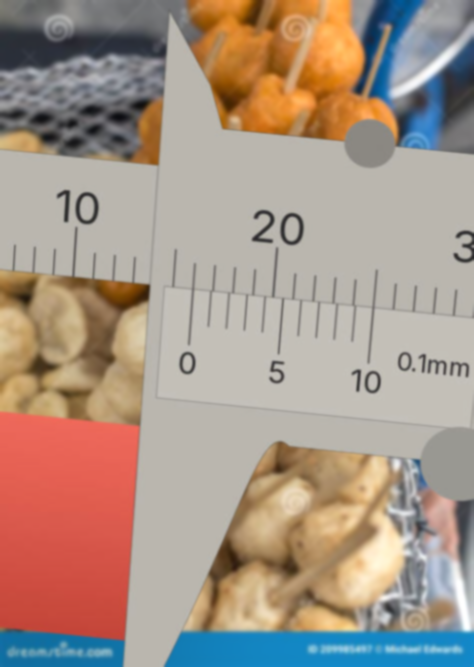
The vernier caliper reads 16.0 mm
